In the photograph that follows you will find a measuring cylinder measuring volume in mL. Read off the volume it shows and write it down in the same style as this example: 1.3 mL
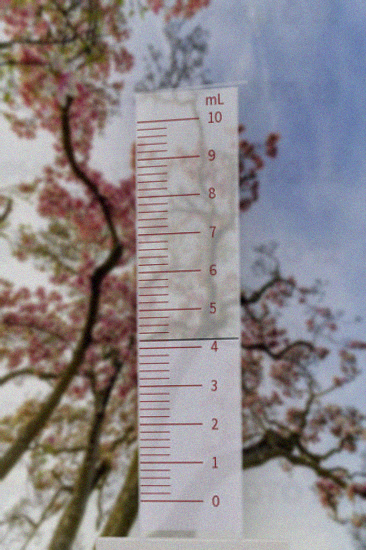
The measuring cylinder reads 4.2 mL
